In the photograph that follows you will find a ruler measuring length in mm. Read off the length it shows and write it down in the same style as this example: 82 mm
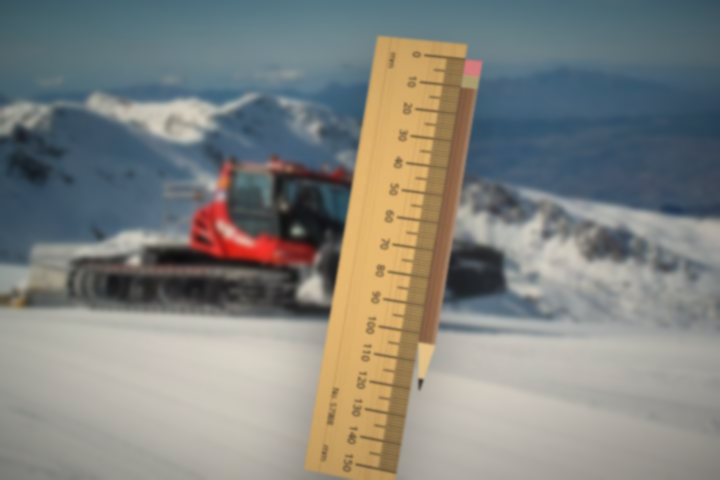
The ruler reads 120 mm
